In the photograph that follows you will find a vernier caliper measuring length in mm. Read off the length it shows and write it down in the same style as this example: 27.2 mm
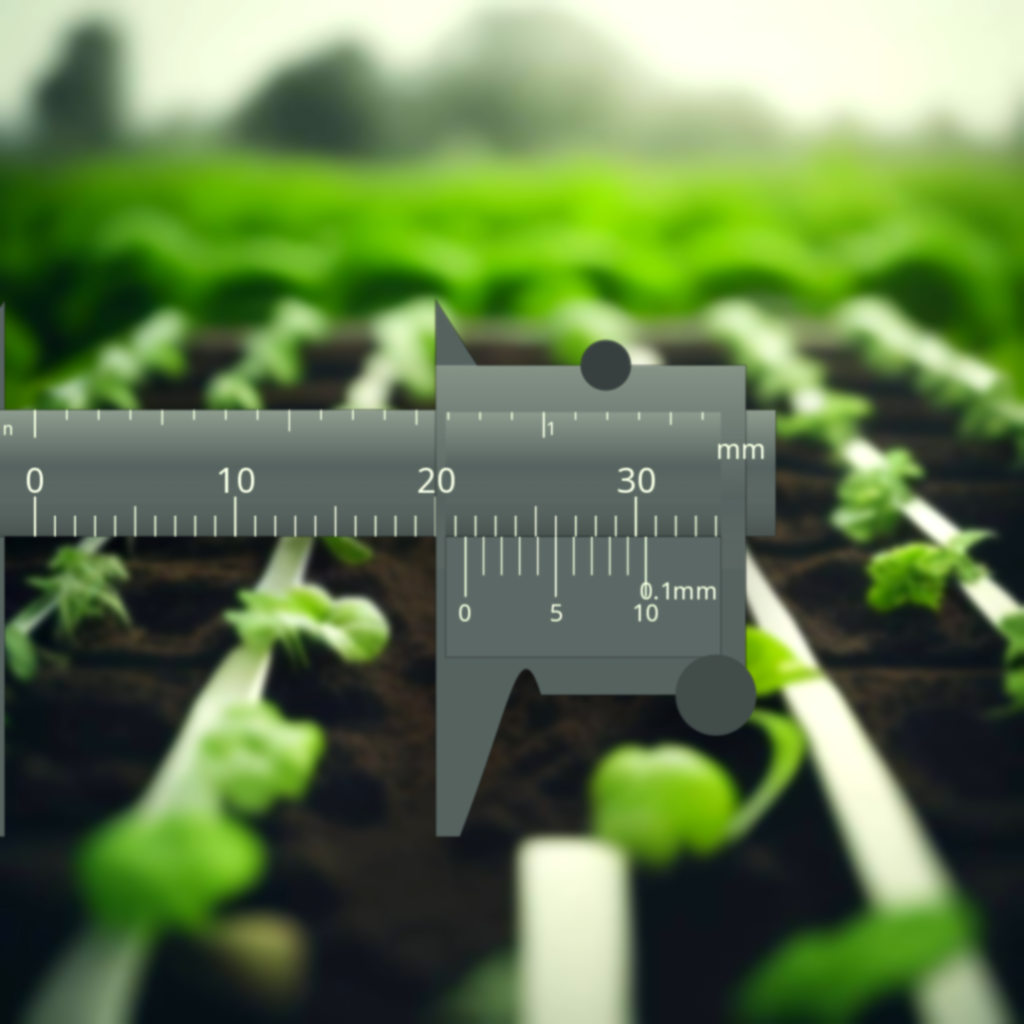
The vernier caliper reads 21.5 mm
